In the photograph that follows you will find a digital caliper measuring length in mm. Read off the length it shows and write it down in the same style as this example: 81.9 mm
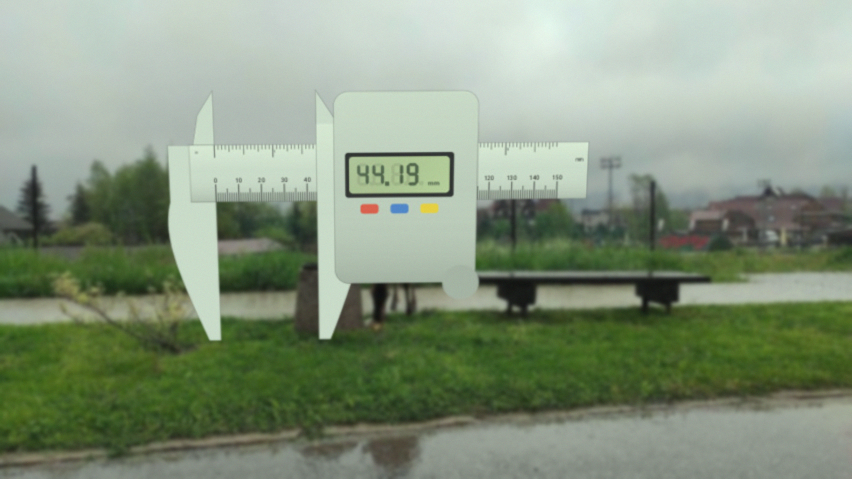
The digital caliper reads 44.19 mm
